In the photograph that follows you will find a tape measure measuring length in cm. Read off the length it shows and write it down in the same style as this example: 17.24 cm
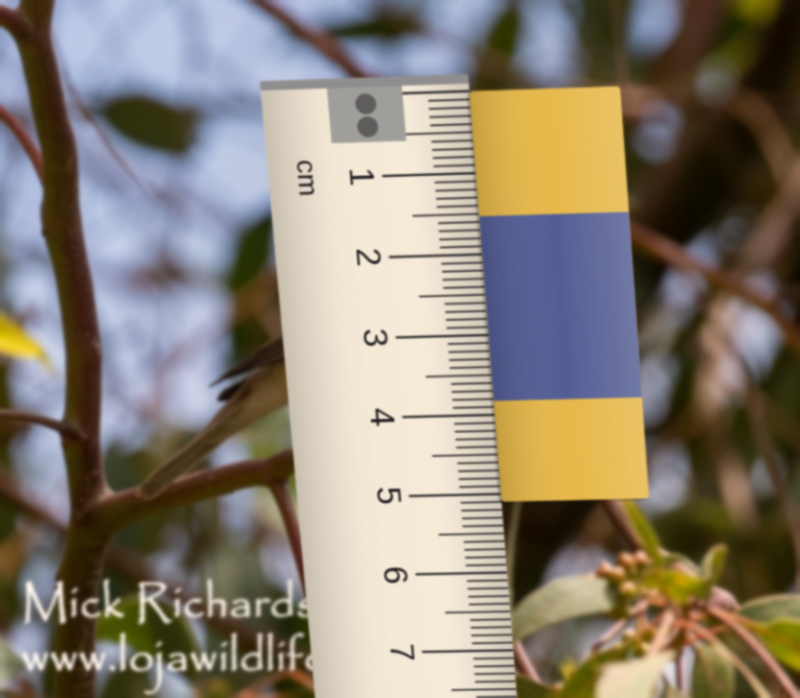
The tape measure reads 5.1 cm
